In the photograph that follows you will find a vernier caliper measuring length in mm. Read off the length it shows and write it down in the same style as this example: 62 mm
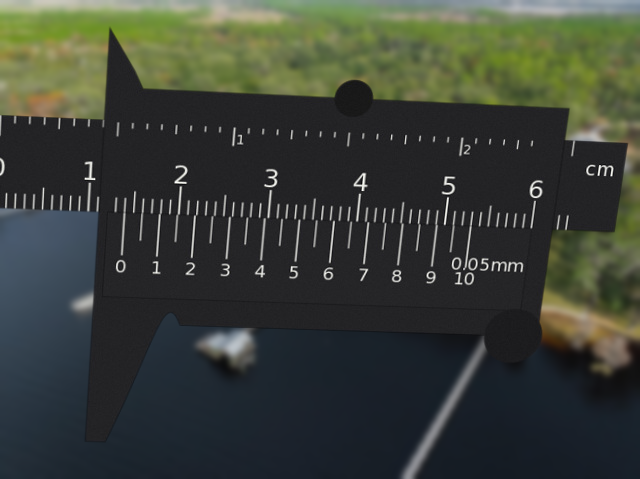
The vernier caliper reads 14.0 mm
